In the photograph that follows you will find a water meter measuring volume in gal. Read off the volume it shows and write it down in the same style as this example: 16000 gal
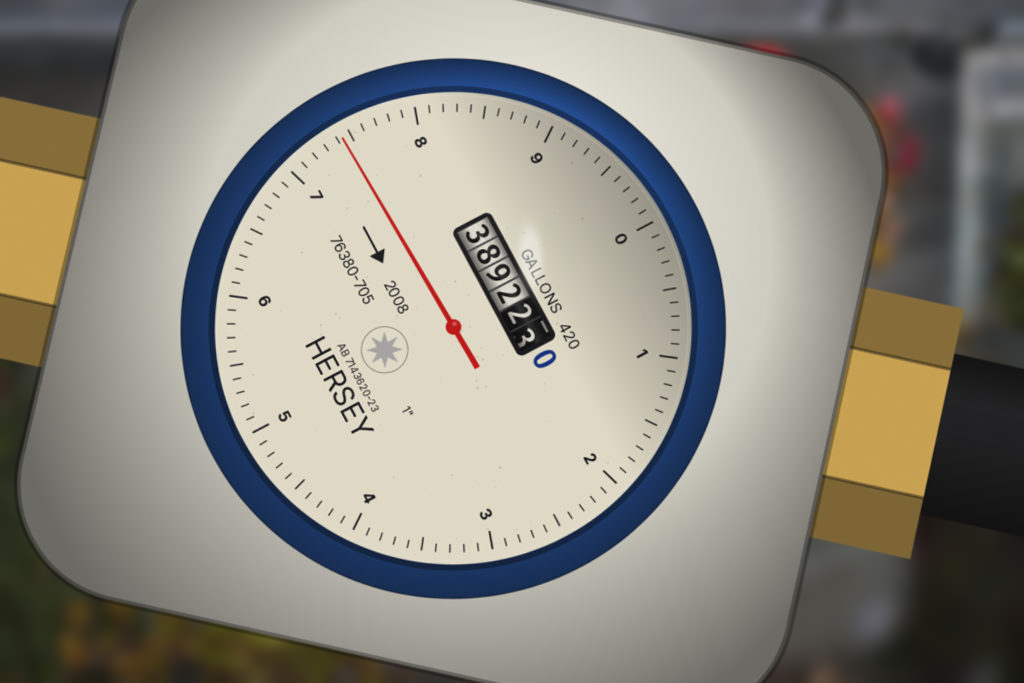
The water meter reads 3892227.4 gal
